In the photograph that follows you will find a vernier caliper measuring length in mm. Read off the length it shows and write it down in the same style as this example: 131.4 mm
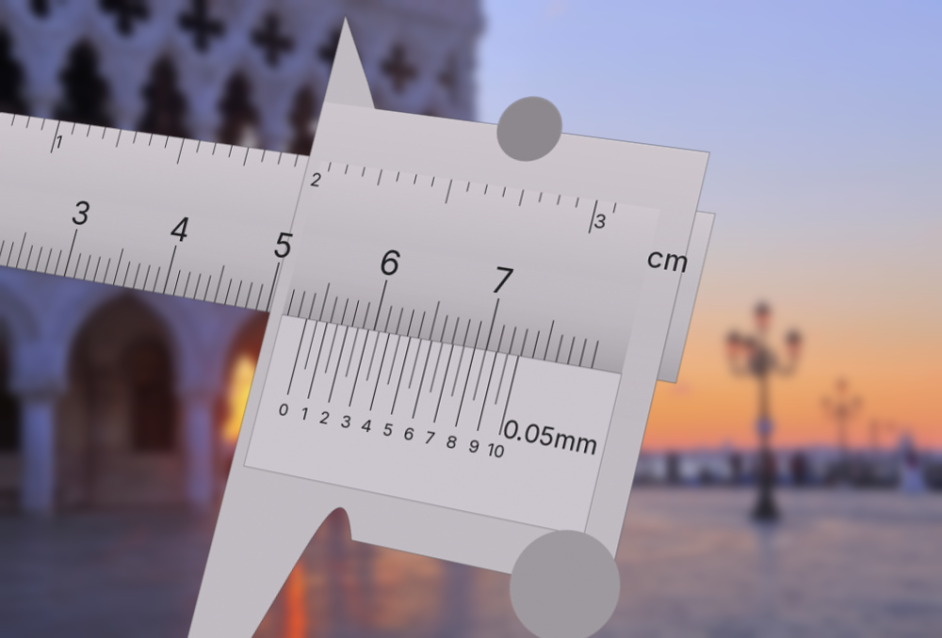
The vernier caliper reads 53.8 mm
